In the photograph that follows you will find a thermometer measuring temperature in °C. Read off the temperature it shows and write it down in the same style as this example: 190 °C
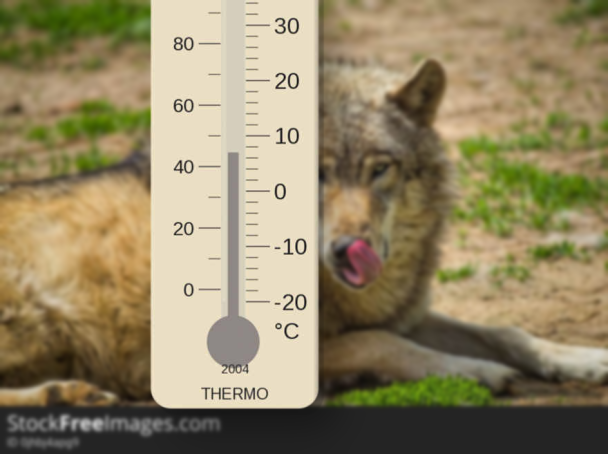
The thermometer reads 7 °C
